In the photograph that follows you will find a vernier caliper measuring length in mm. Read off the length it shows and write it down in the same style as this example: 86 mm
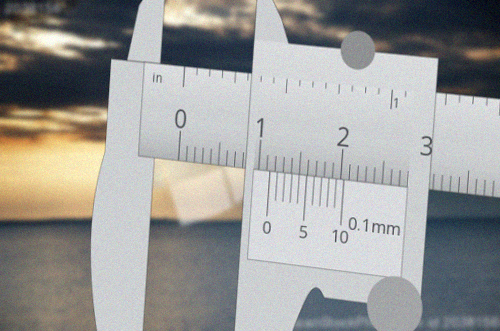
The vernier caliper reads 11.4 mm
